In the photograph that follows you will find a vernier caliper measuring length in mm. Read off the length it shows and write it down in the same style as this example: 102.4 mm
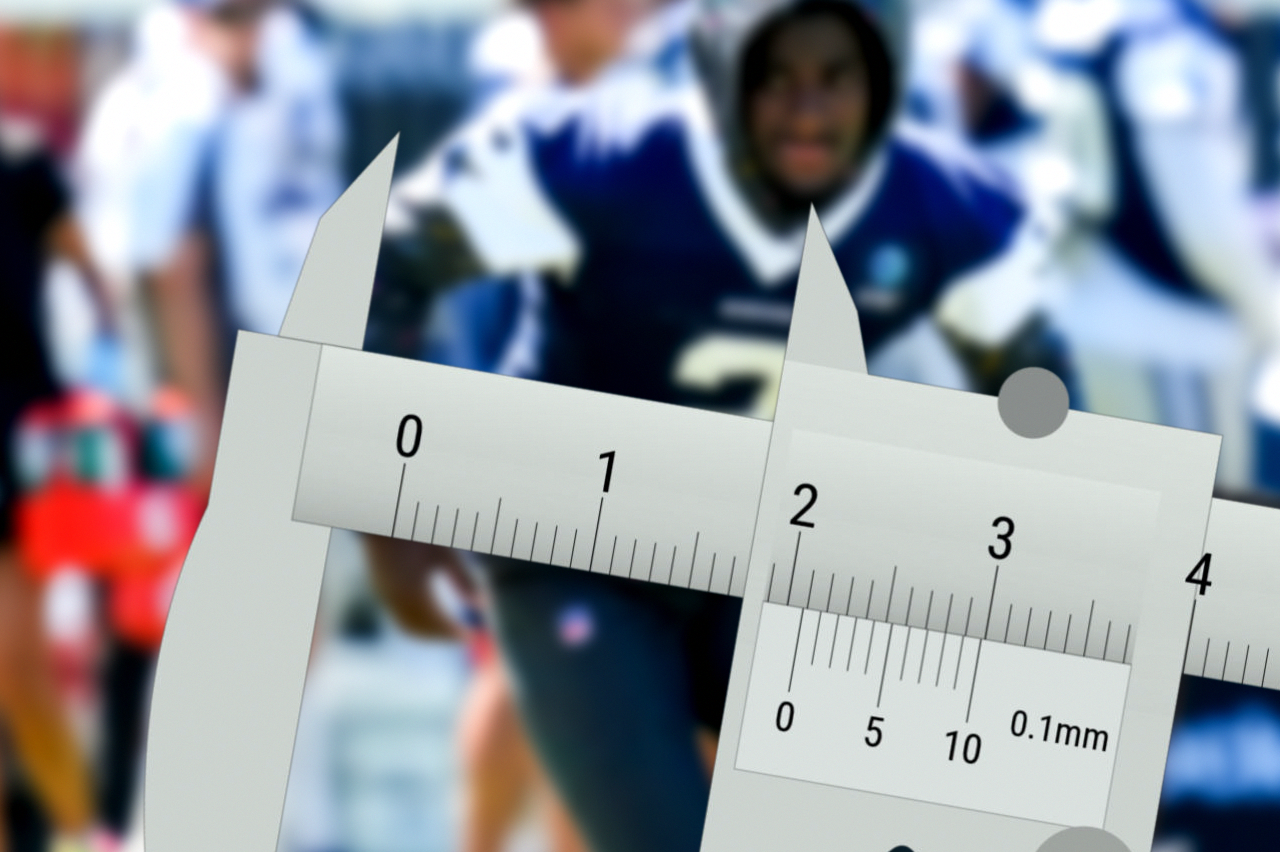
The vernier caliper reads 20.8 mm
